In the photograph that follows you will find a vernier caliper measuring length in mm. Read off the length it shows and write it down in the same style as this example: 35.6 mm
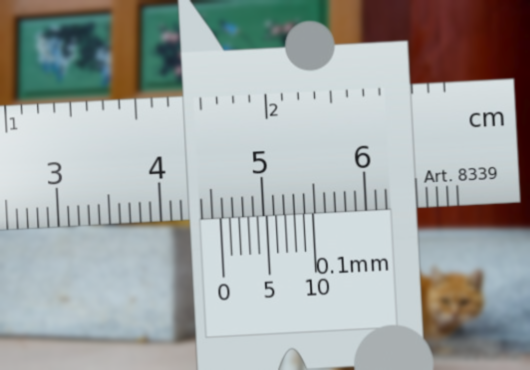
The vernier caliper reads 45.8 mm
